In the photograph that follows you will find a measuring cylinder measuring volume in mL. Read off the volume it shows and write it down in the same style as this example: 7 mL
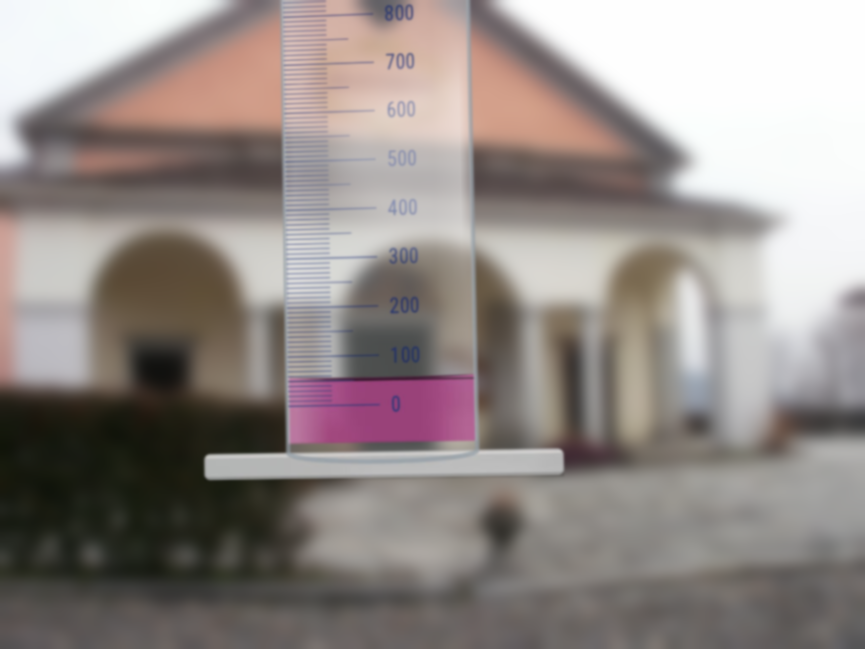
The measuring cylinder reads 50 mL
